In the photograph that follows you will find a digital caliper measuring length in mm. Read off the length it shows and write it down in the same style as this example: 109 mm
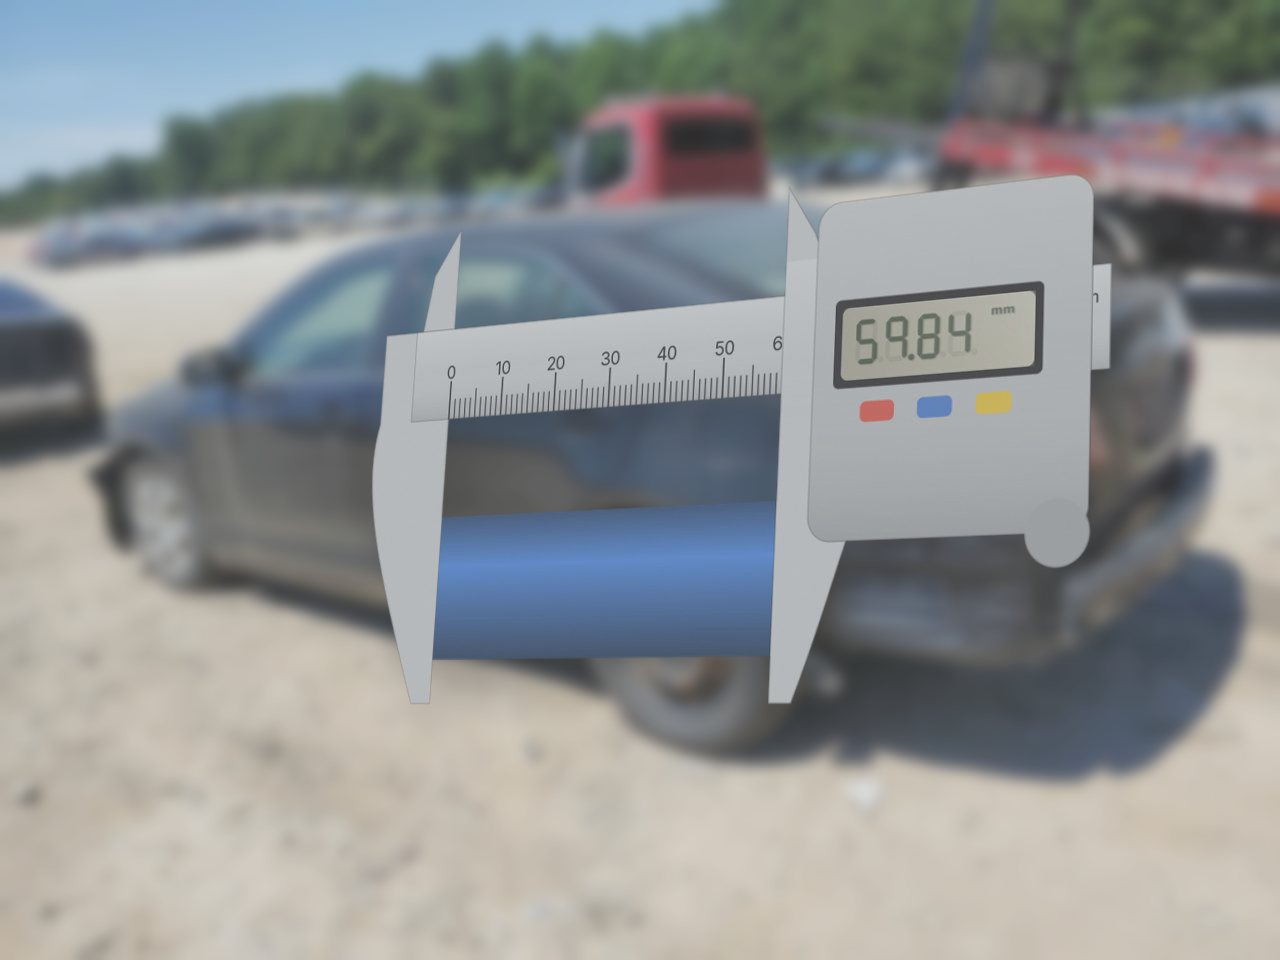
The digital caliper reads 59.84 mm
